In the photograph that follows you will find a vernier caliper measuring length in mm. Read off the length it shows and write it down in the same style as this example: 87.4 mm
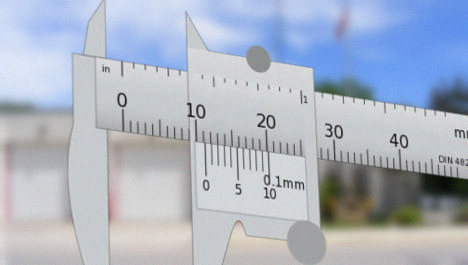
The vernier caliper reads 11.2 mm
